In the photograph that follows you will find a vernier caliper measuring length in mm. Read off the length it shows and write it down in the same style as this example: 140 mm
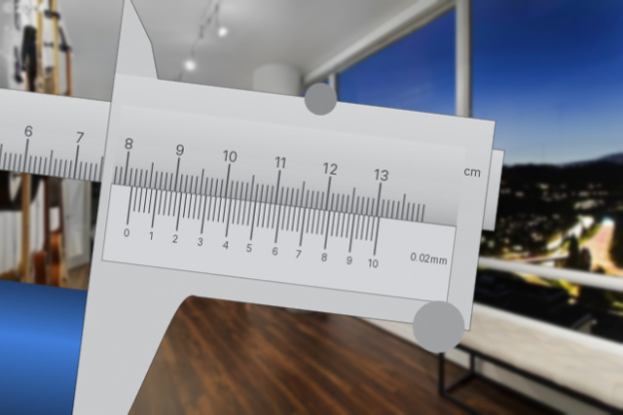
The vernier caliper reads 81.5 mm
